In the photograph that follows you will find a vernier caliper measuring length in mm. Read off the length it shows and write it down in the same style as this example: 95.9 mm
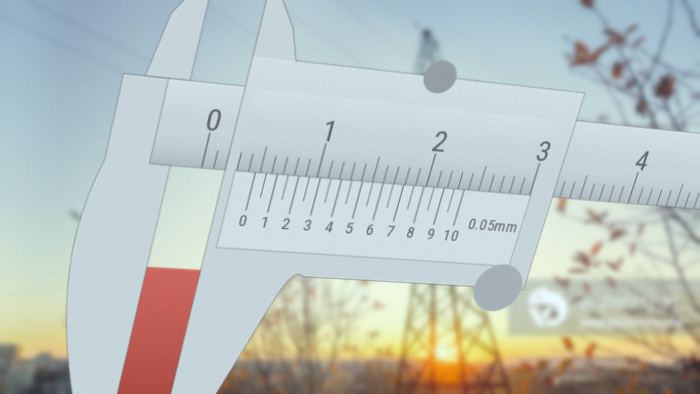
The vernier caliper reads 4.6 mm
